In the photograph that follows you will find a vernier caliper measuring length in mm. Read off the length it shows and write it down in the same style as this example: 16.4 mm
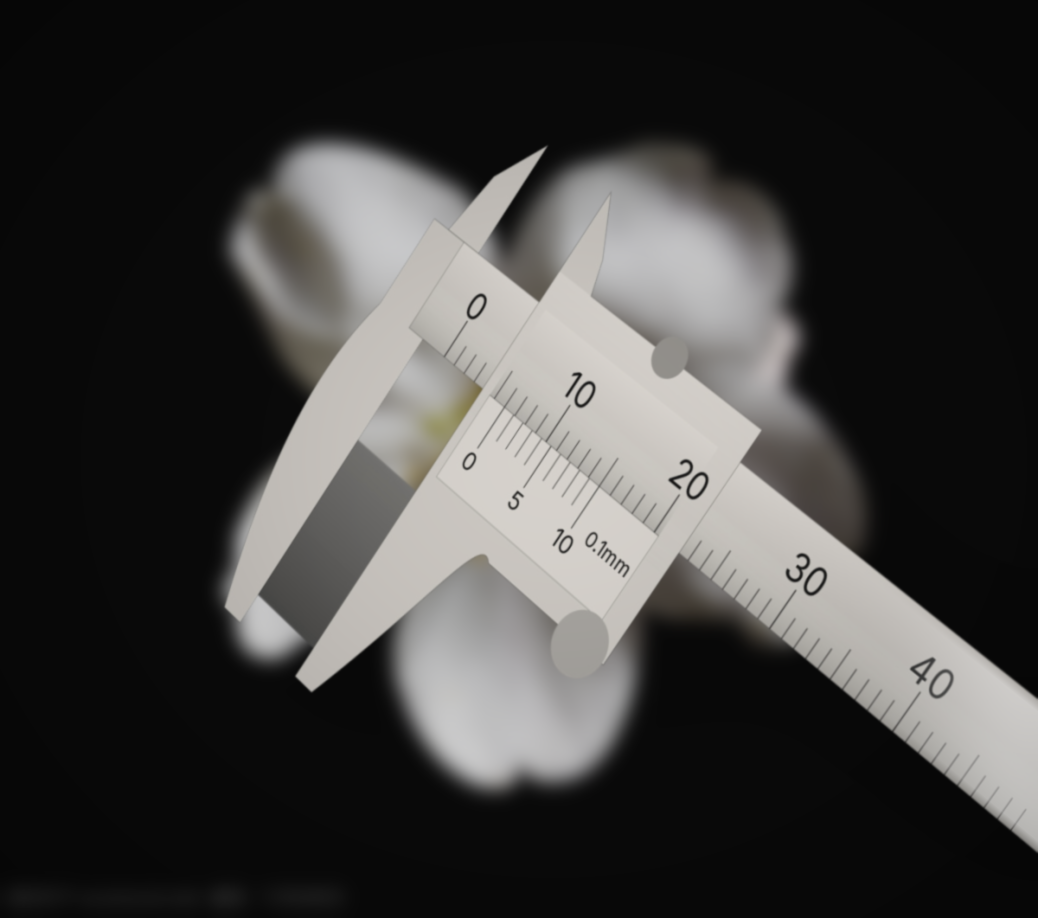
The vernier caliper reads 6.0 mm
